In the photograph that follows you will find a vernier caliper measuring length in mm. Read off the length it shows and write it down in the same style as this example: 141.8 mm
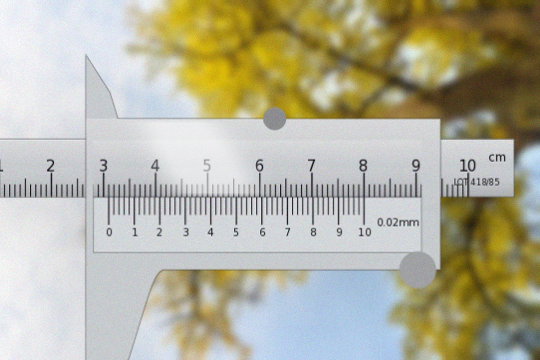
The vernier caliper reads 31.0 mm
